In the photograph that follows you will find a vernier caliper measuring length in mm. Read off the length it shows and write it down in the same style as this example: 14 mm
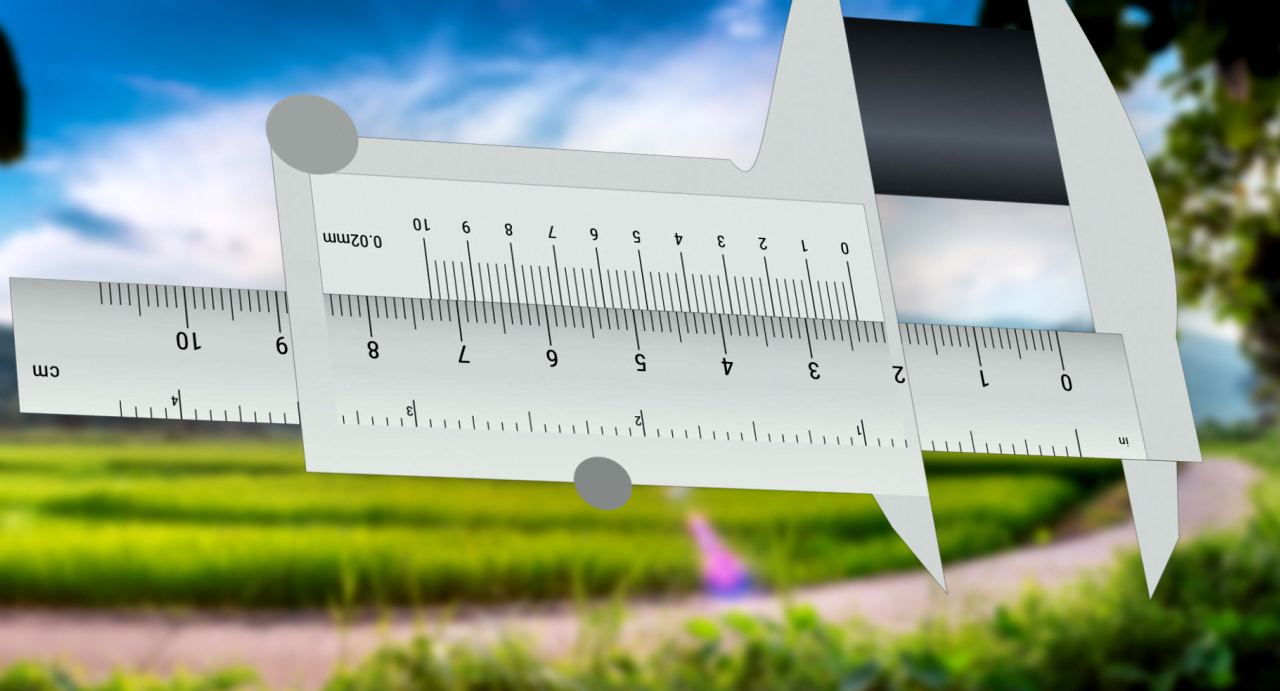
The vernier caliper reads 23.8 mm
